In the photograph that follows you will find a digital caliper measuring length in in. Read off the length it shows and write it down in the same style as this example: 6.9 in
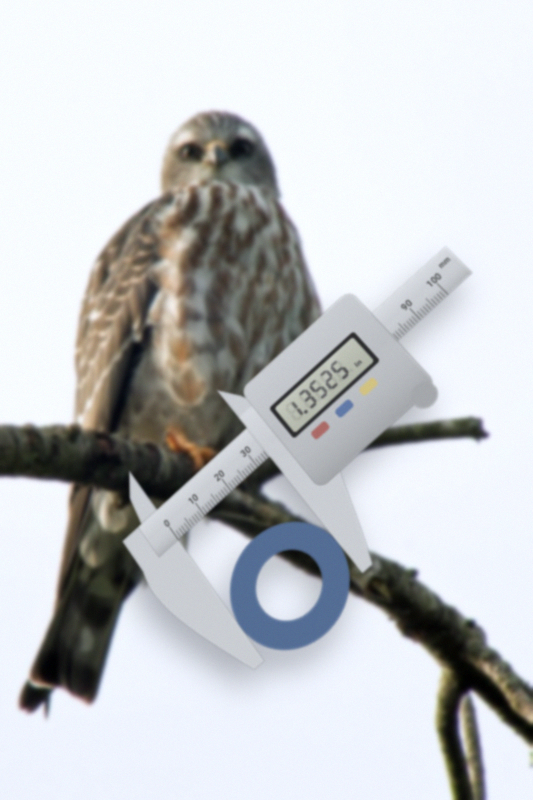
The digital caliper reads 1.3525 in
